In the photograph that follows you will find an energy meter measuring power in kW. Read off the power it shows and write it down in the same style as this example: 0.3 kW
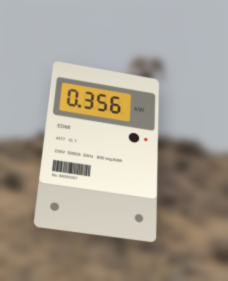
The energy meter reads 0.356 kW
